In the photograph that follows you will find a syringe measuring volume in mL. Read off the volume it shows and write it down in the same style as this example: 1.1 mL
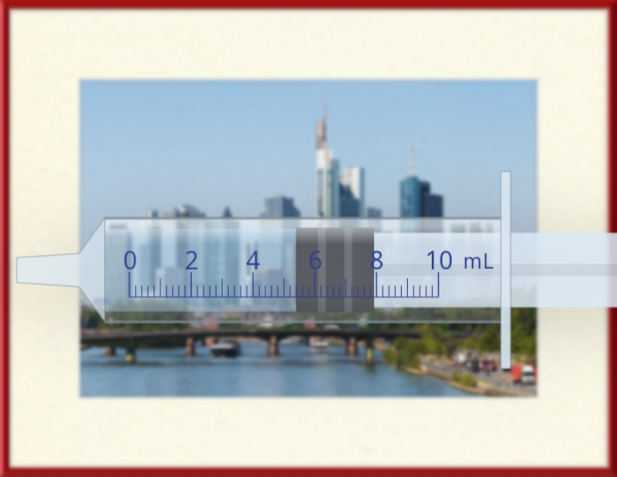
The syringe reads 5.4 mL
